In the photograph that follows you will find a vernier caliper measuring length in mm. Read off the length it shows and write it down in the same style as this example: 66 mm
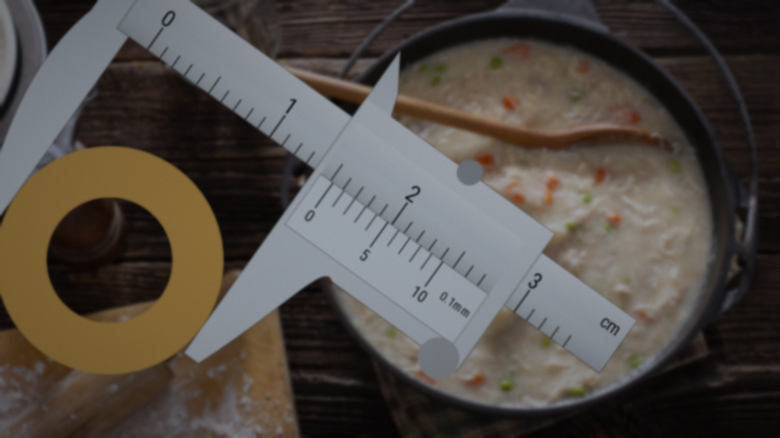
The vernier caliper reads 15.2 mm
